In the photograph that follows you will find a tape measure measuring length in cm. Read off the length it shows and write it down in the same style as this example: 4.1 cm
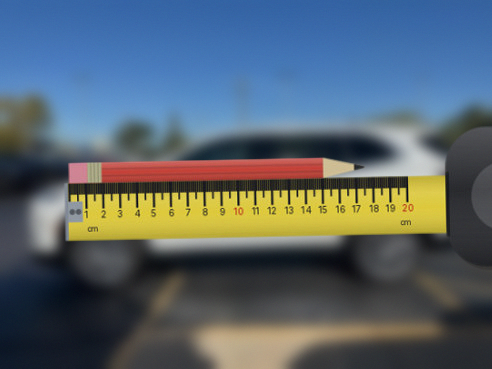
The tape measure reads 17.5 cm
